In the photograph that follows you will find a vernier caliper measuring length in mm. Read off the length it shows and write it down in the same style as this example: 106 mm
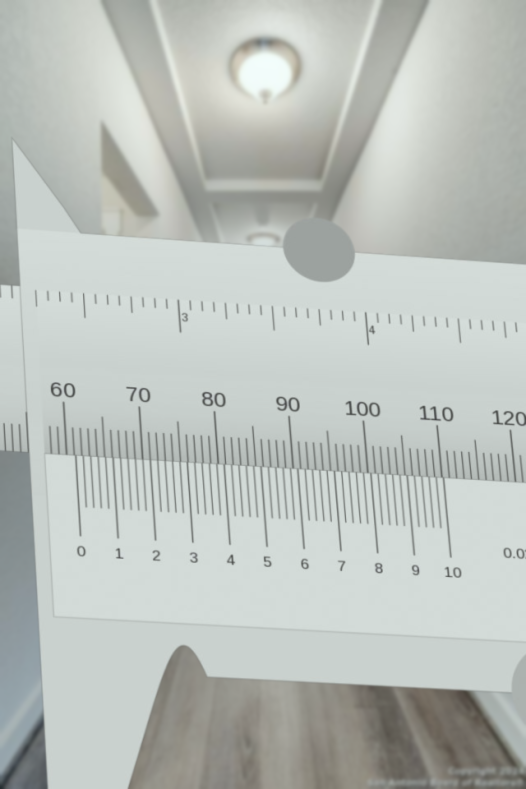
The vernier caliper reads 61.2 mm
